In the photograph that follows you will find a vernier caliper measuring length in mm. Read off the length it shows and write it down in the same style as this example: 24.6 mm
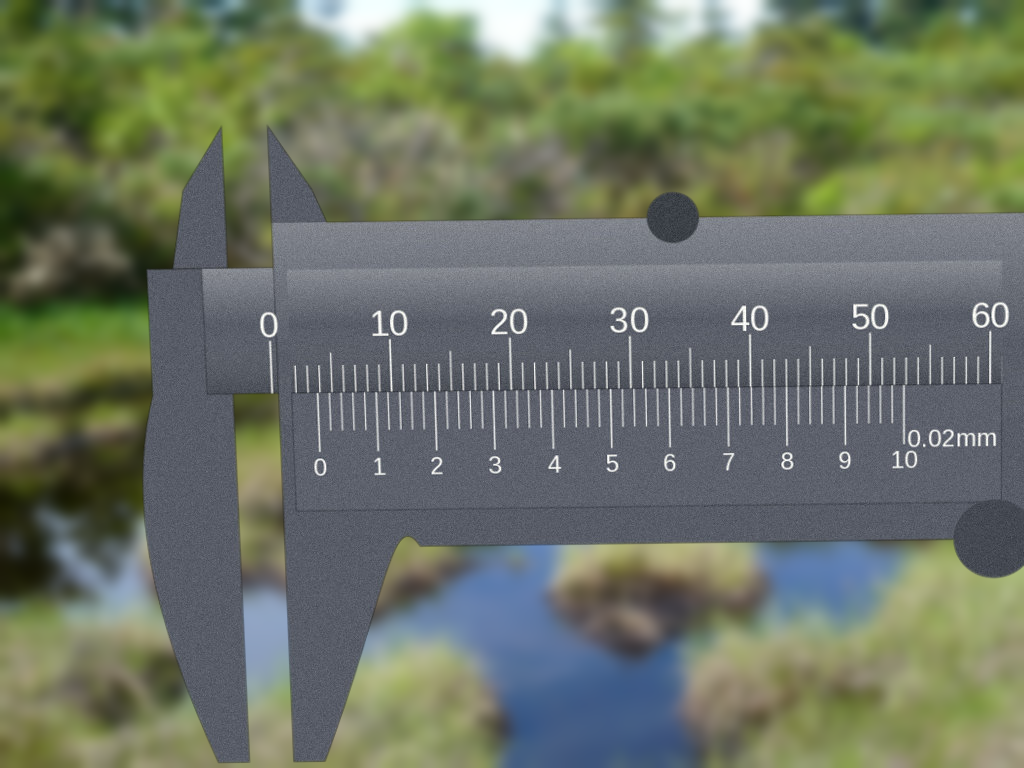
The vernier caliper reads 3.8 mm
